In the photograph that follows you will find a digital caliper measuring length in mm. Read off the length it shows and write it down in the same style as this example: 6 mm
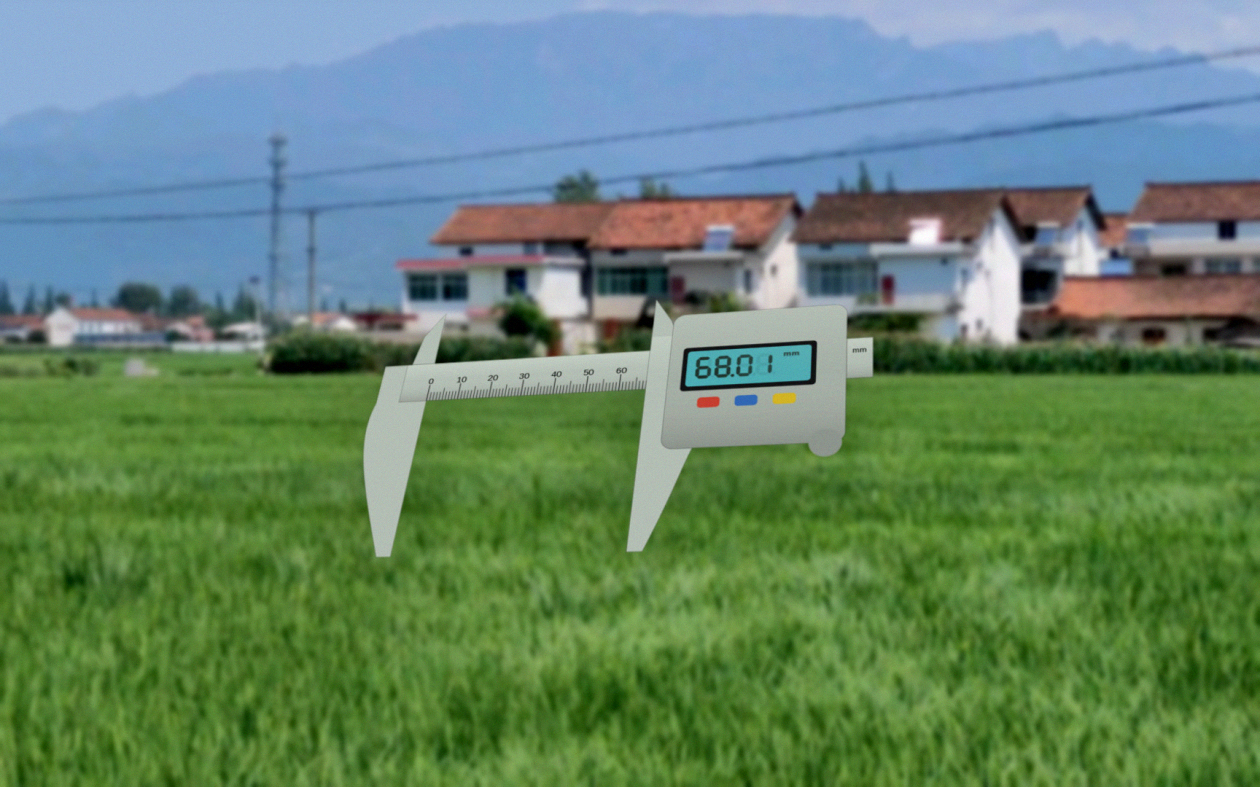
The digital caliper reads 68.01 mm
